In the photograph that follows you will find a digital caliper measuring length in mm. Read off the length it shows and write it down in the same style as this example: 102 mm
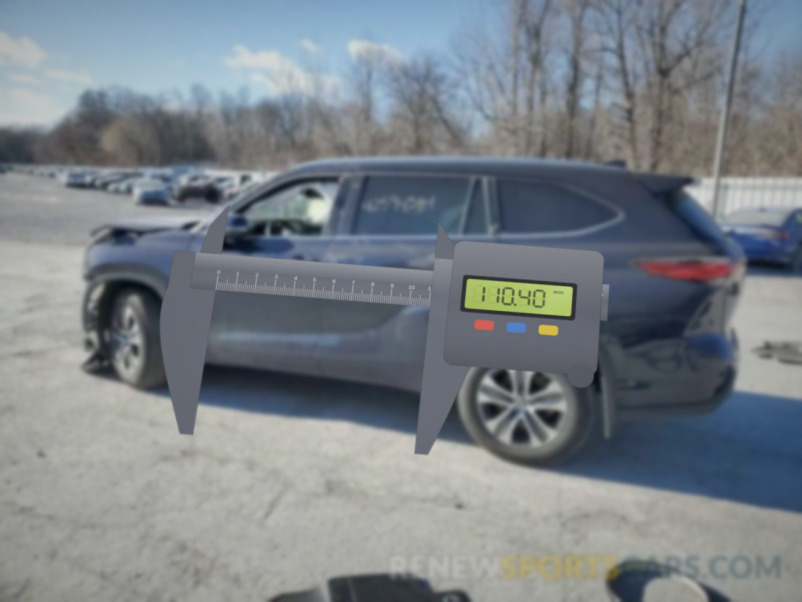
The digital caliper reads 110.40 mm
